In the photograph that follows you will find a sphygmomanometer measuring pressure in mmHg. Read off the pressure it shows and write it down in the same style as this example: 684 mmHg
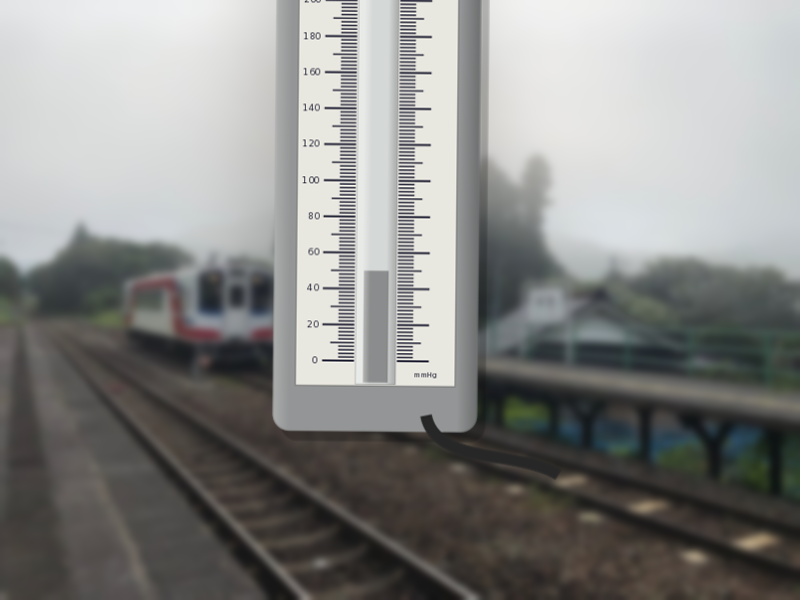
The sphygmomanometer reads 50 mmHg
